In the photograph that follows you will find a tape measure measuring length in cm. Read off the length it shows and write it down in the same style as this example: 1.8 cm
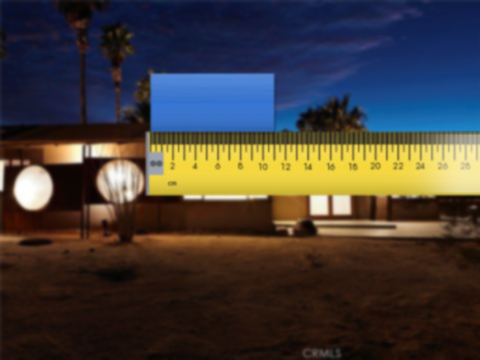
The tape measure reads 11 cm
